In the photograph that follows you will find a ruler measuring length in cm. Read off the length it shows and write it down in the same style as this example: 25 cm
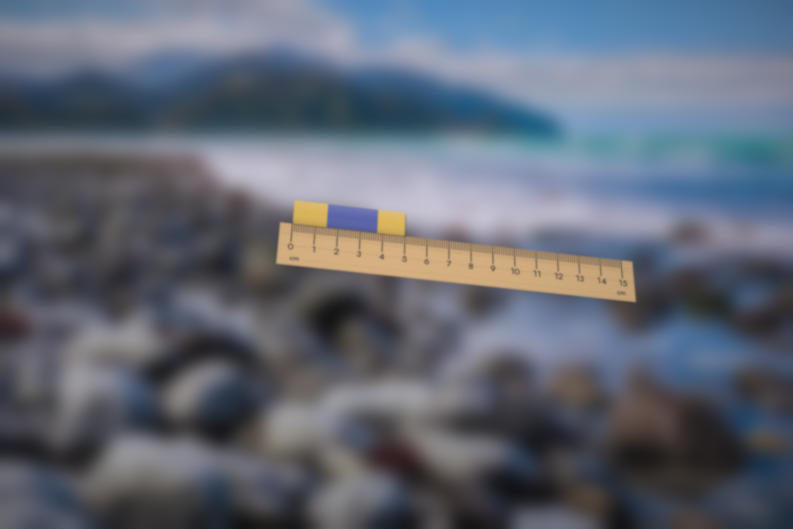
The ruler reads 5 cm
